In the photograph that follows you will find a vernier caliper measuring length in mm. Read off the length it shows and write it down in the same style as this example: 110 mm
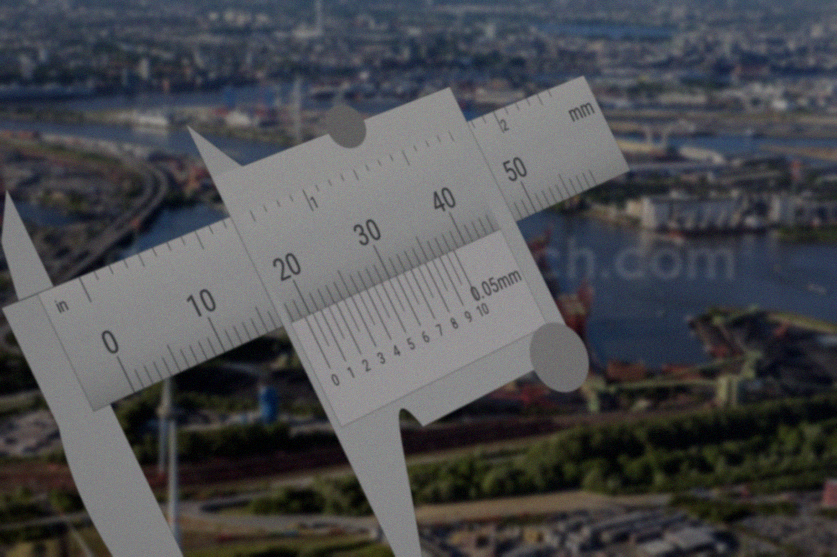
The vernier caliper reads 19.4 mm
